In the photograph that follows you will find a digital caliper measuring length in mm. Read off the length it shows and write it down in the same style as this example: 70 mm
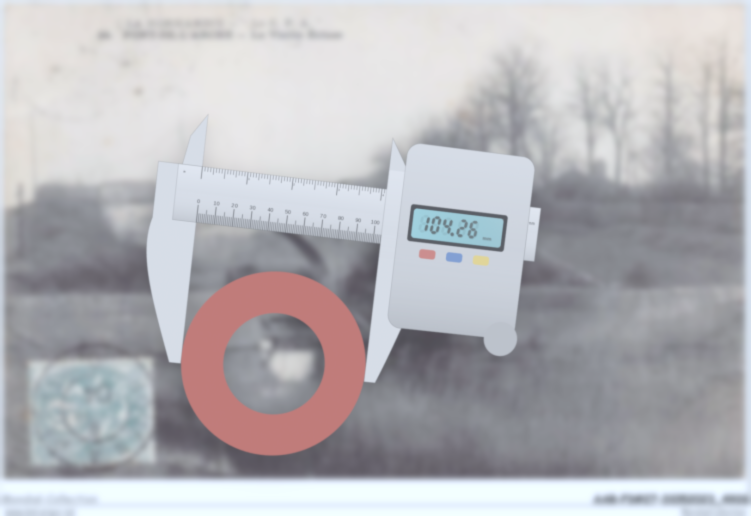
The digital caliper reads 104.26 mm
